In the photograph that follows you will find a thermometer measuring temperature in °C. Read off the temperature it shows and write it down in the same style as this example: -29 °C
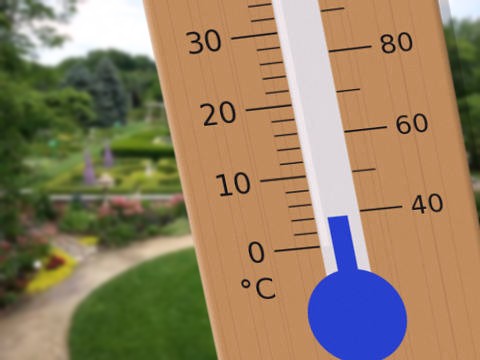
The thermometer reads 4 °C
